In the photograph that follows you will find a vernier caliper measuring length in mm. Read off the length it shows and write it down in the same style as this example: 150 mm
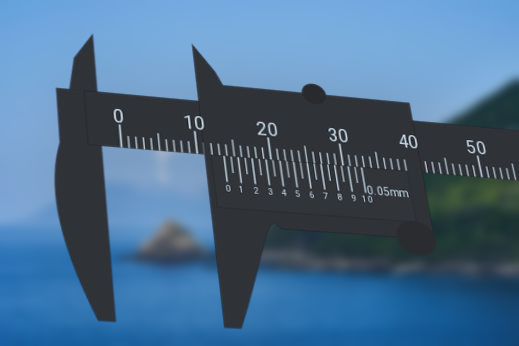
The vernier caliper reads 13.6 mm
